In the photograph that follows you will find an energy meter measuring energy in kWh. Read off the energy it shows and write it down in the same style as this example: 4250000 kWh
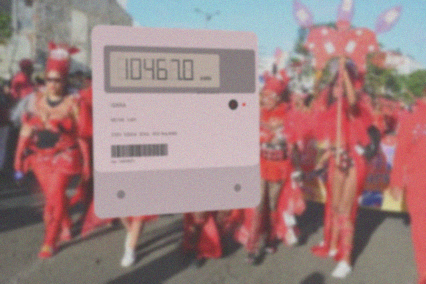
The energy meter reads 10467.0 kWh
